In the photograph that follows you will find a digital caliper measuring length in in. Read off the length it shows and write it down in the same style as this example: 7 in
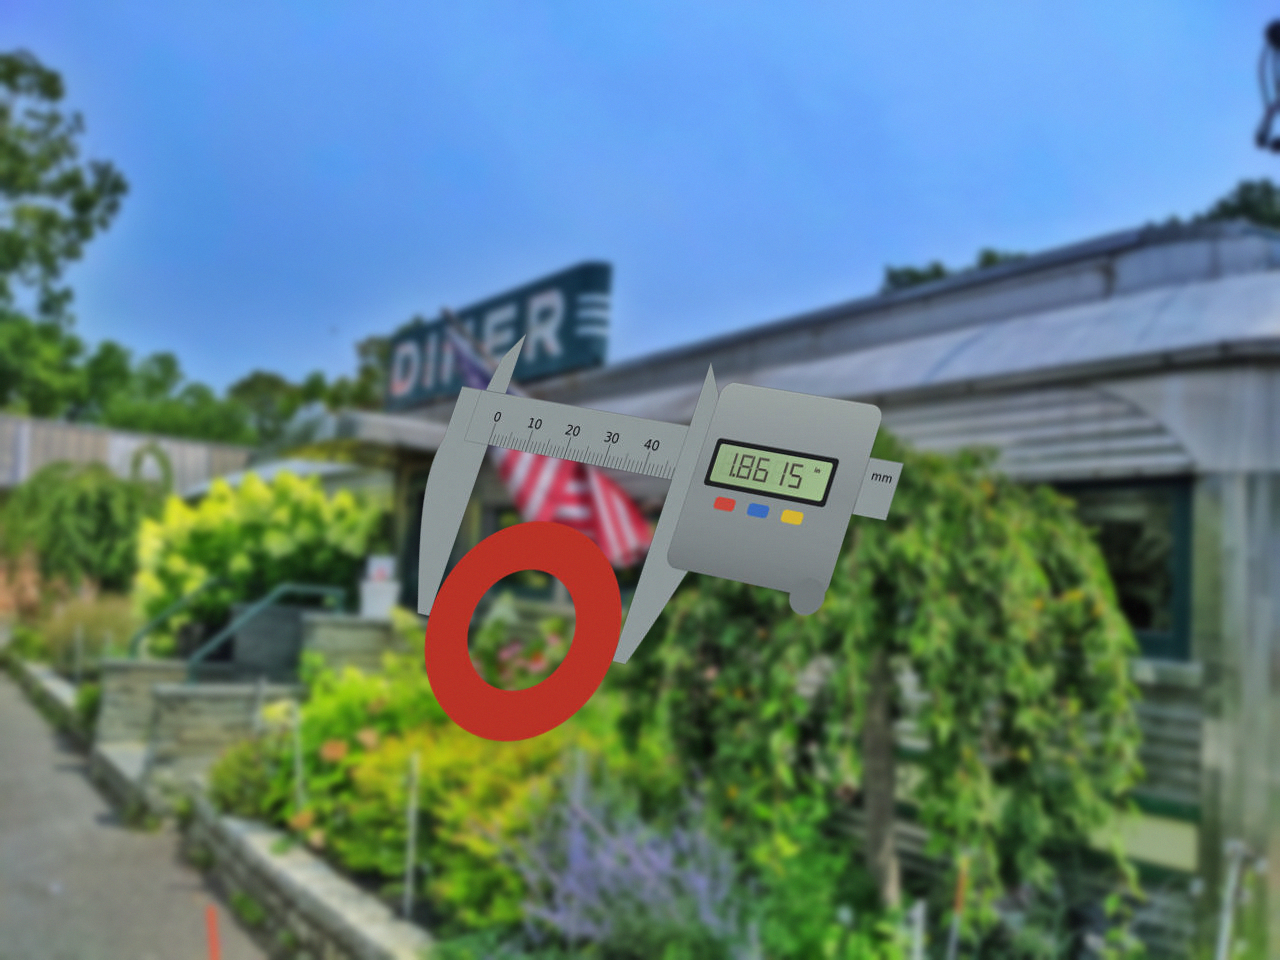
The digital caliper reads 1.8615 in
